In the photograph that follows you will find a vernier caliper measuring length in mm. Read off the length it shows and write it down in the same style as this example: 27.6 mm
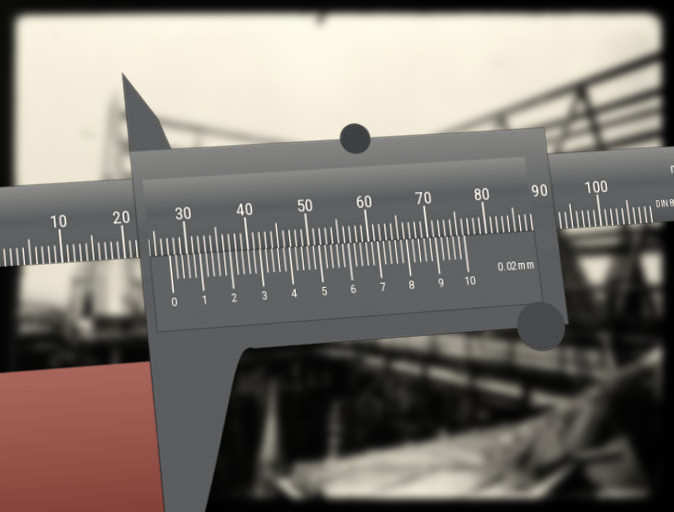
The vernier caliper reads 27.2 mm
